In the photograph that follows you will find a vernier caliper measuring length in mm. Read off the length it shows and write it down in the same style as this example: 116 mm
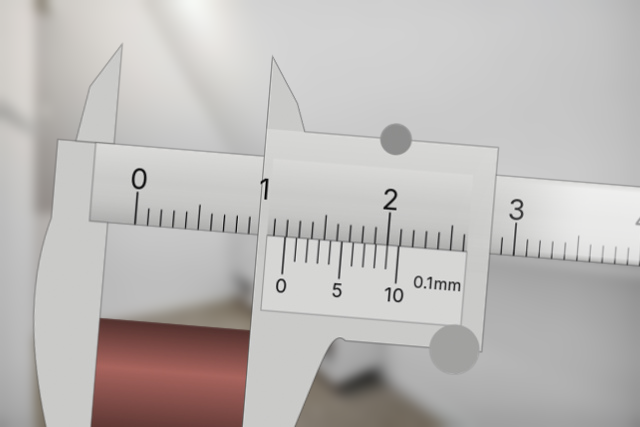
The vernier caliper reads 11.9 mm
